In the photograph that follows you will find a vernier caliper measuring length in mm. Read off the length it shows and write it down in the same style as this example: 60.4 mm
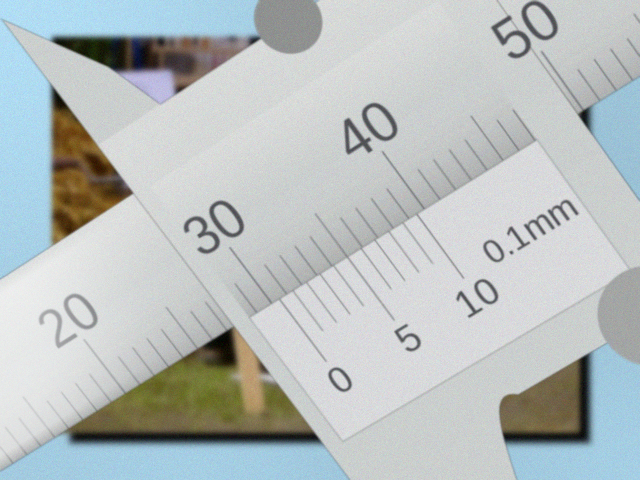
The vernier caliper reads 30.5 mm
